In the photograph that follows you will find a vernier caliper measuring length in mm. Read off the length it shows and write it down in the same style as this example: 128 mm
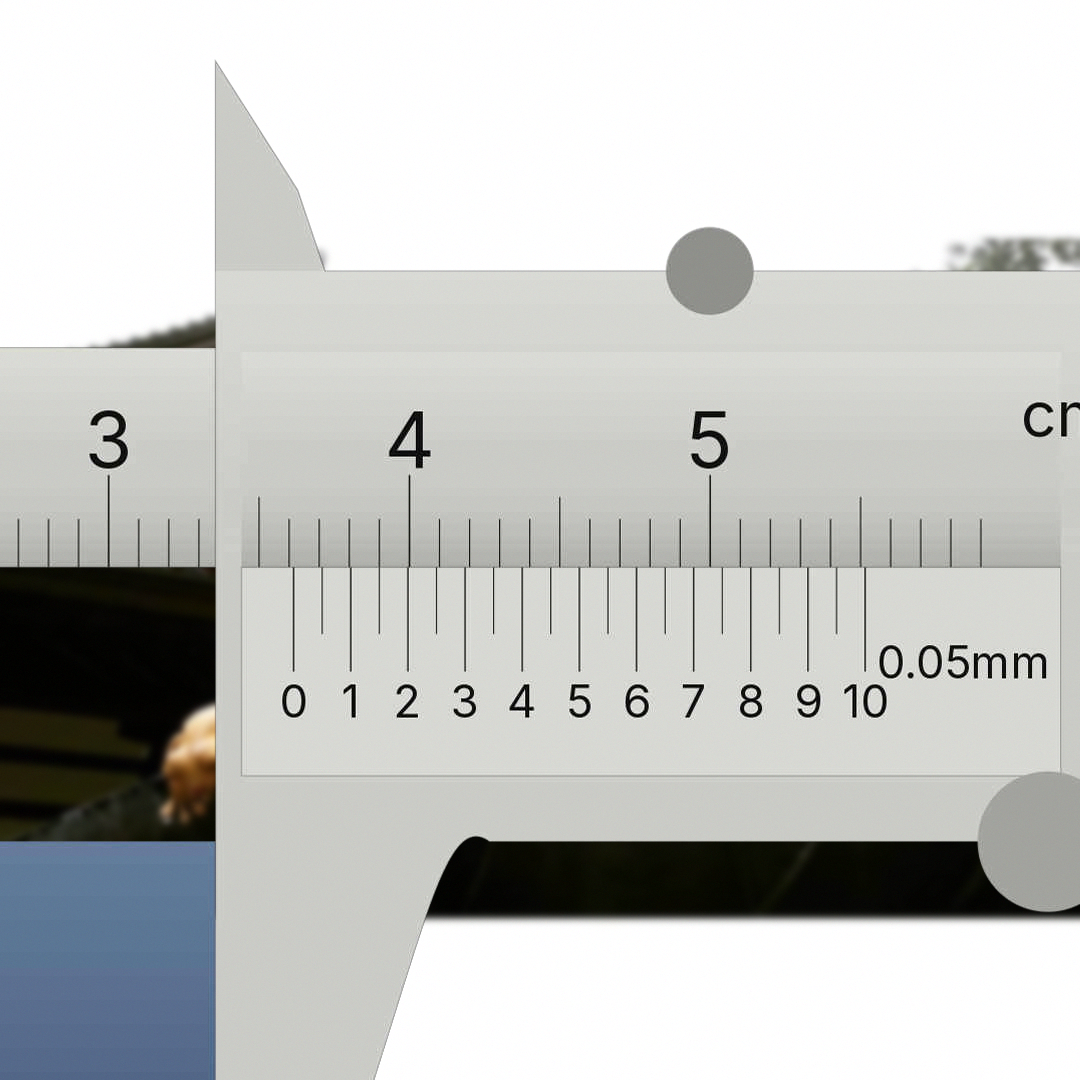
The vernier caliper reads 36.15 mm
